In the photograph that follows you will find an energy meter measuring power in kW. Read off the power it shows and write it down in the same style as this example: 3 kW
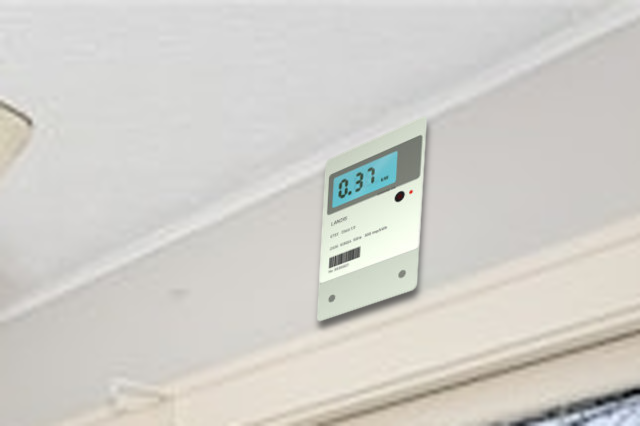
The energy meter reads 0.37 kW
